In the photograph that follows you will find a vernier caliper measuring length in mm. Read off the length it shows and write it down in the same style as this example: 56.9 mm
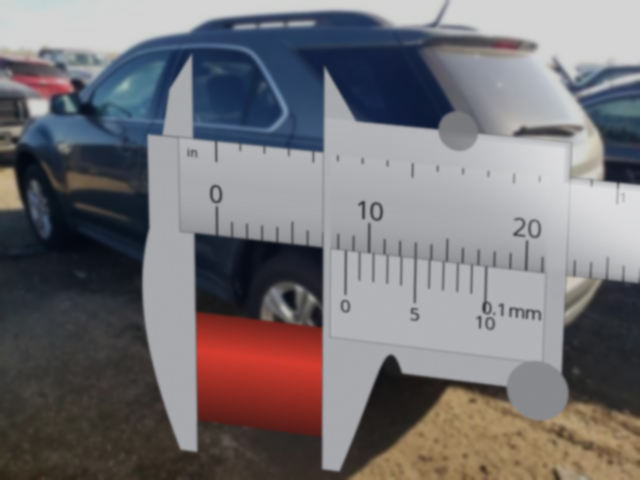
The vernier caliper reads 8.5 mm
